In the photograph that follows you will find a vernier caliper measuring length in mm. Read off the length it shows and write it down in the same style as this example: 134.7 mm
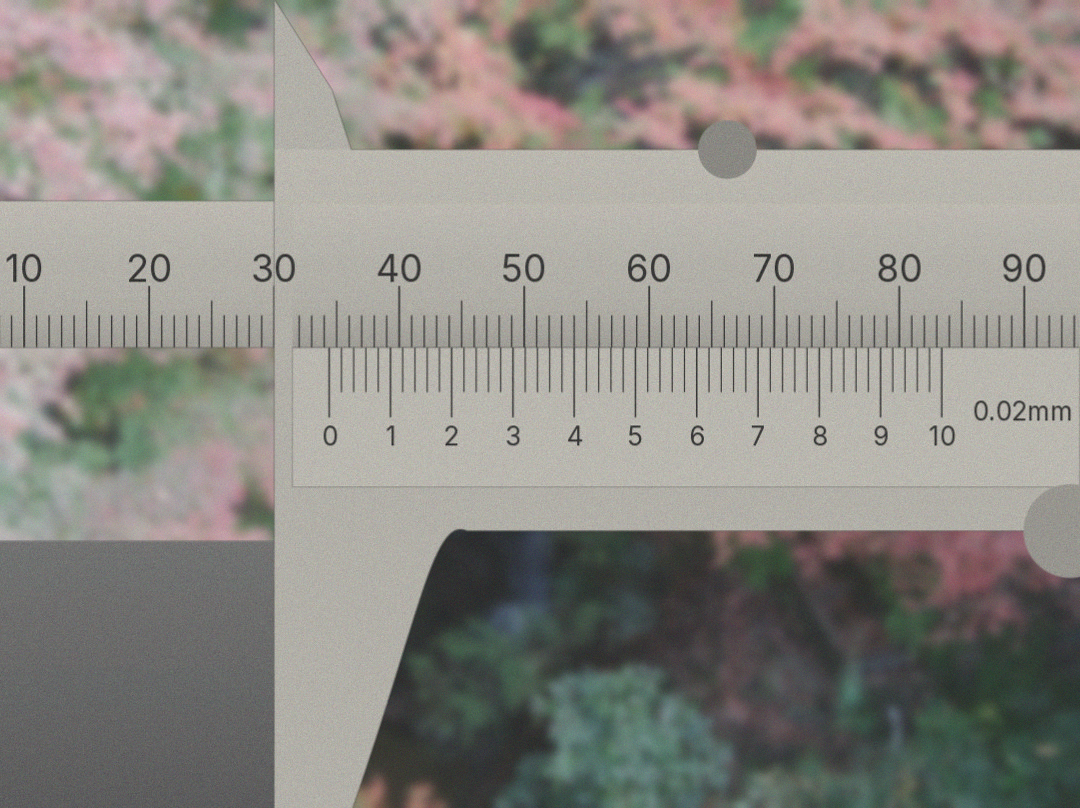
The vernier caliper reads 34.4 mm
